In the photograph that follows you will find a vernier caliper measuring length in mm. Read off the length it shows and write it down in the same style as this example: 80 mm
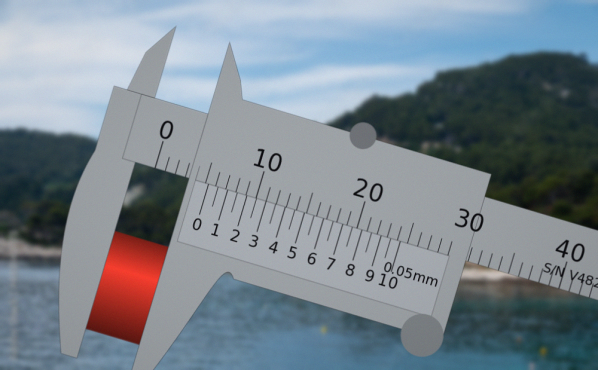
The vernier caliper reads 5.3 mm
